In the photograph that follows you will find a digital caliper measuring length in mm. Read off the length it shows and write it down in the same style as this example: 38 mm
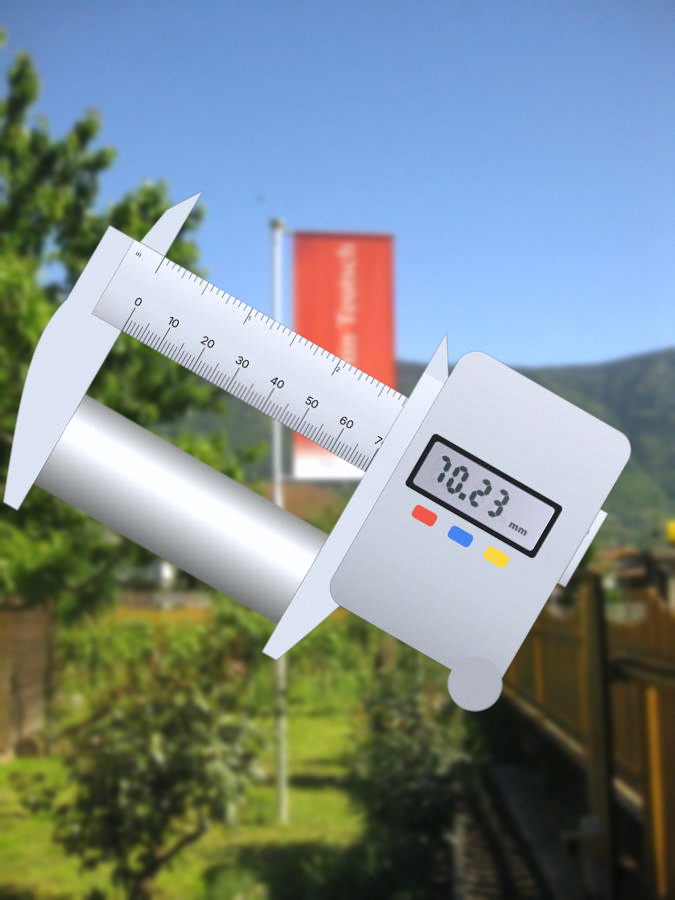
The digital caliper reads 70.23 mm
